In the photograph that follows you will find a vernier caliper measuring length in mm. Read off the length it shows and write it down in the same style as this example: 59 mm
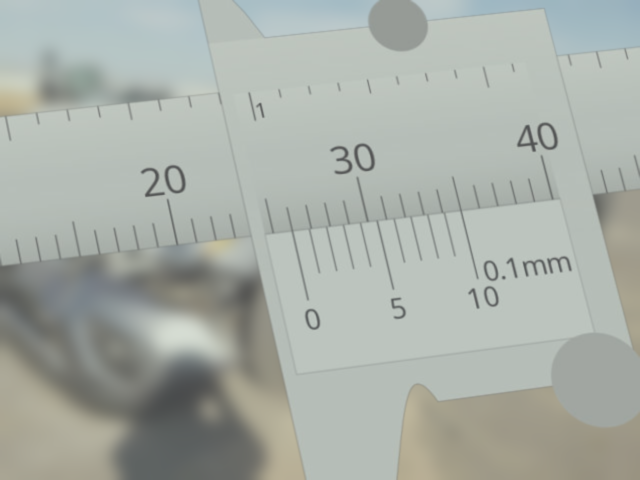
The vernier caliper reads 26.0 mm
